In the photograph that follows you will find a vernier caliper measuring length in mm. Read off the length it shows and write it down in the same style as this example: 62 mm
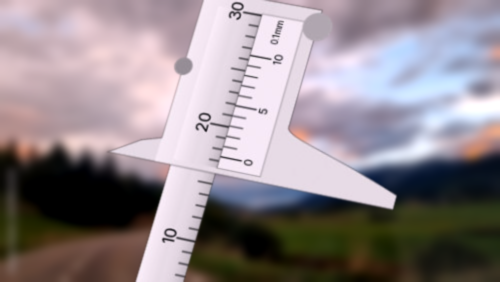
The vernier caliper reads 17.4 mm
